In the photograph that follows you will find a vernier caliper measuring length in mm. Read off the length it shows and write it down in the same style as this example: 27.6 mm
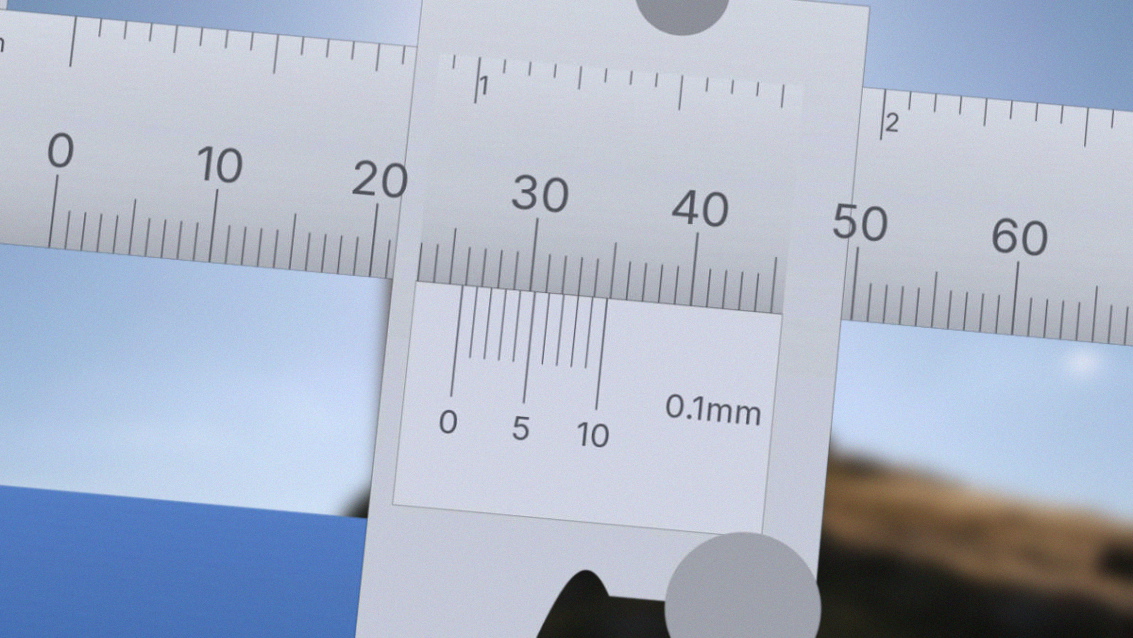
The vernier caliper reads 25.8 mm
